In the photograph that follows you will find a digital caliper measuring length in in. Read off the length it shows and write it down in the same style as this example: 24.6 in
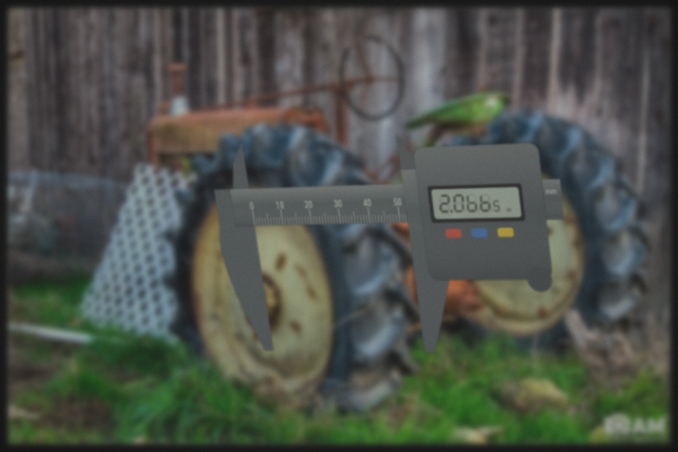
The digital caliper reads 2.0665 in
